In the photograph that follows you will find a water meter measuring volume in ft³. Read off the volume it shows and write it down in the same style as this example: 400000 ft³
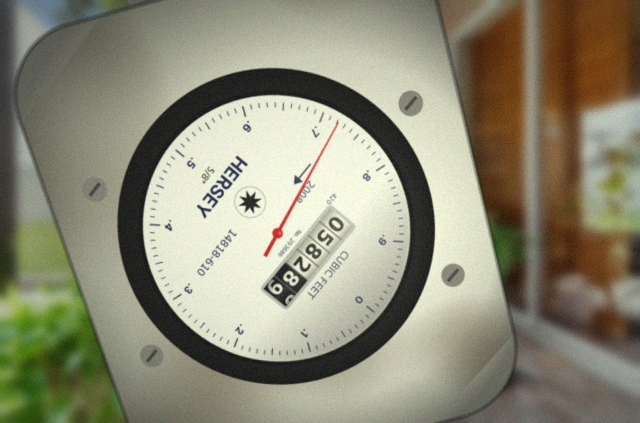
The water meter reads 58288.72 ft³
